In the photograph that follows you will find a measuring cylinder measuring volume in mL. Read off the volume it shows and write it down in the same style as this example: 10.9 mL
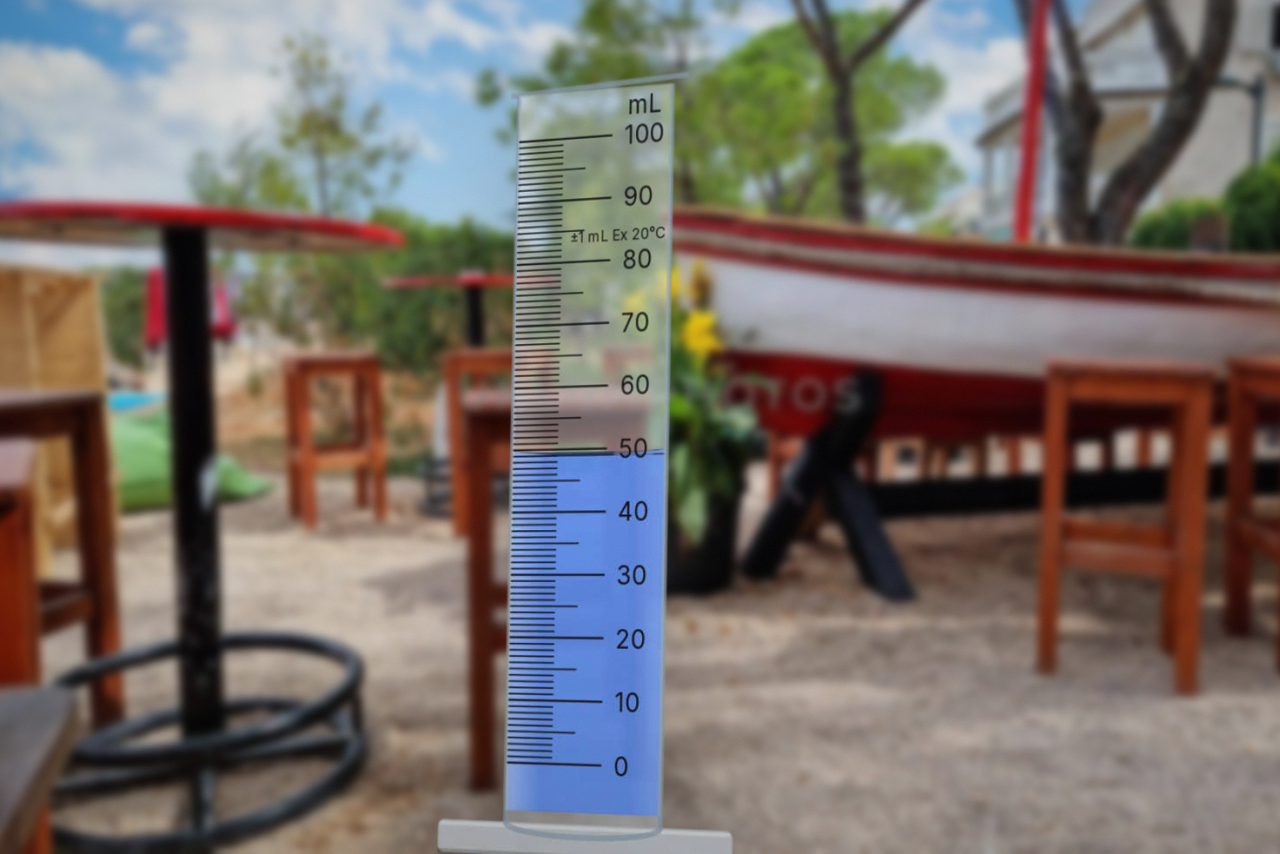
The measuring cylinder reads 49 mL
